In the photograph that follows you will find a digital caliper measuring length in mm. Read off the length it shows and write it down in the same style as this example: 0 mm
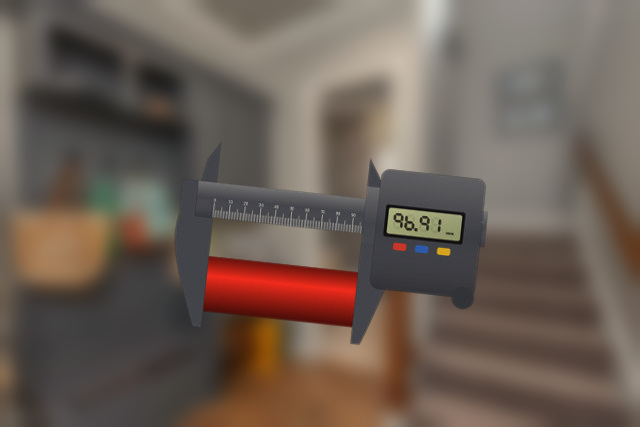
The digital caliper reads 96.91 mm
